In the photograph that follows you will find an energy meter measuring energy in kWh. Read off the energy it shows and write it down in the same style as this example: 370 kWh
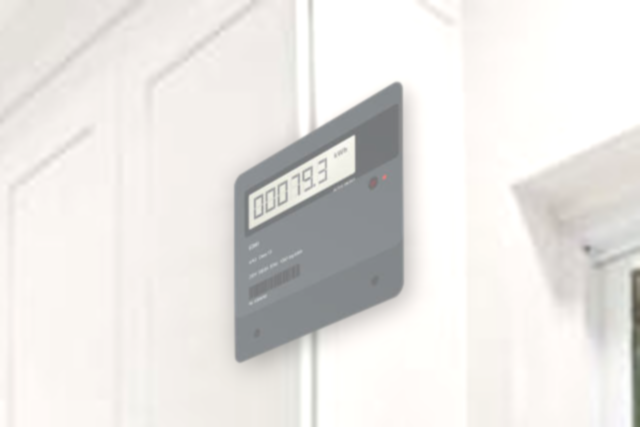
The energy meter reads 79.3 kWh
